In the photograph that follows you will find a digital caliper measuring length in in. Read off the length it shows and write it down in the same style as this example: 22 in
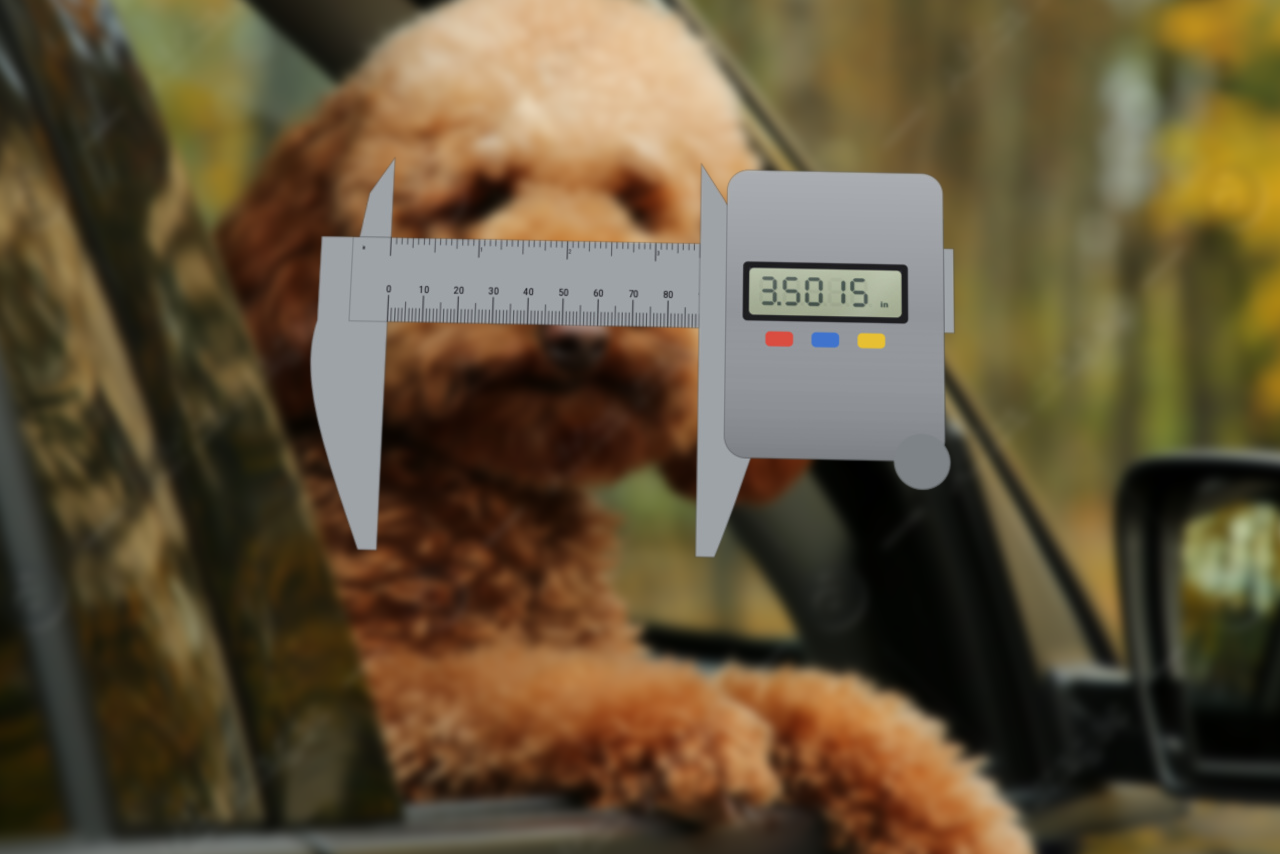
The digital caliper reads 3.5015 in
